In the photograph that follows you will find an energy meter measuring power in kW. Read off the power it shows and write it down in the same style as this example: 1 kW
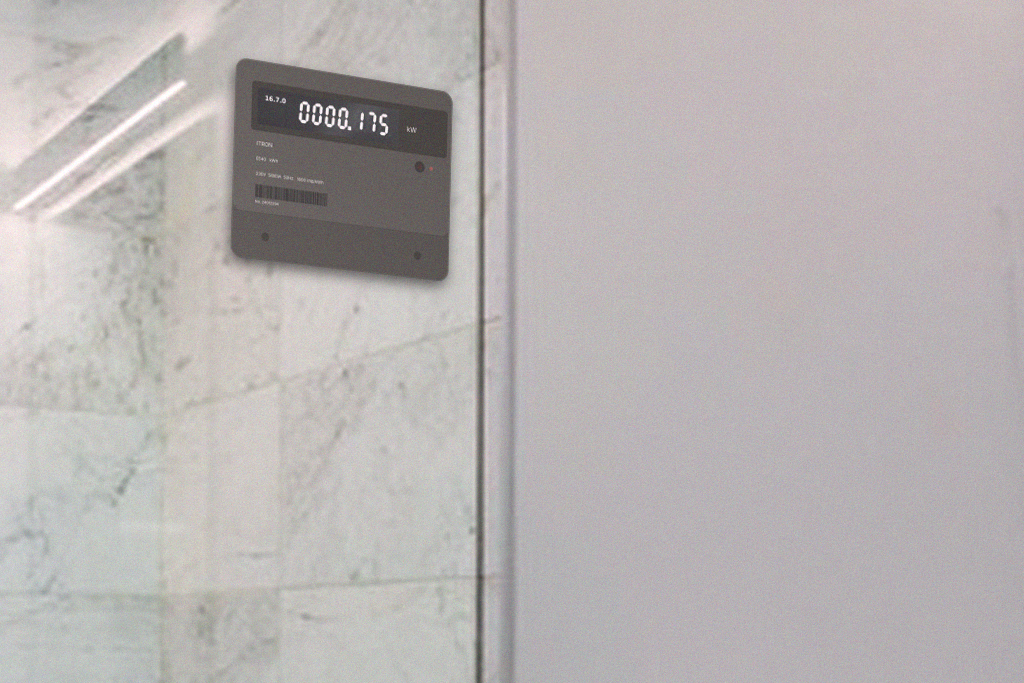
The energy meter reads 0.175 kW
